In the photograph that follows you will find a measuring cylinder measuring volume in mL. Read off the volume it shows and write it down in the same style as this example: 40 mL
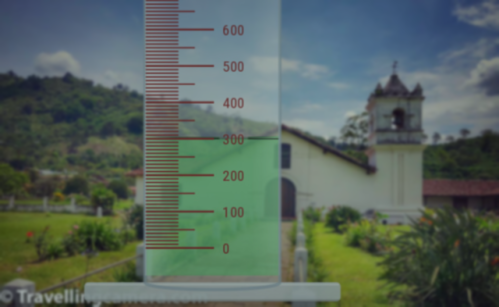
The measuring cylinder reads 300 mL
